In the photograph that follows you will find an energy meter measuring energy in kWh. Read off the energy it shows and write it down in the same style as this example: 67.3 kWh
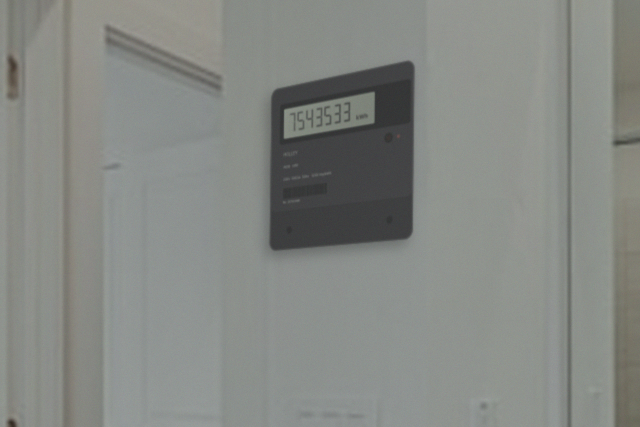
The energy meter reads 7543533 kWh
